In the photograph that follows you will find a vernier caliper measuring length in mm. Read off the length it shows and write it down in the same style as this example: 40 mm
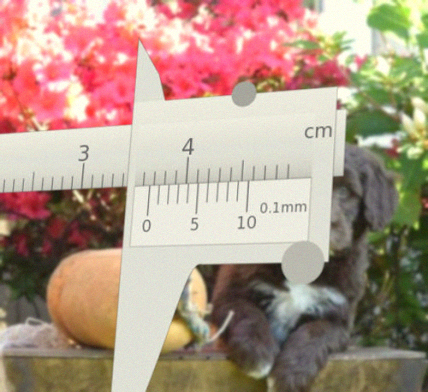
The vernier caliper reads 36.6 mm
